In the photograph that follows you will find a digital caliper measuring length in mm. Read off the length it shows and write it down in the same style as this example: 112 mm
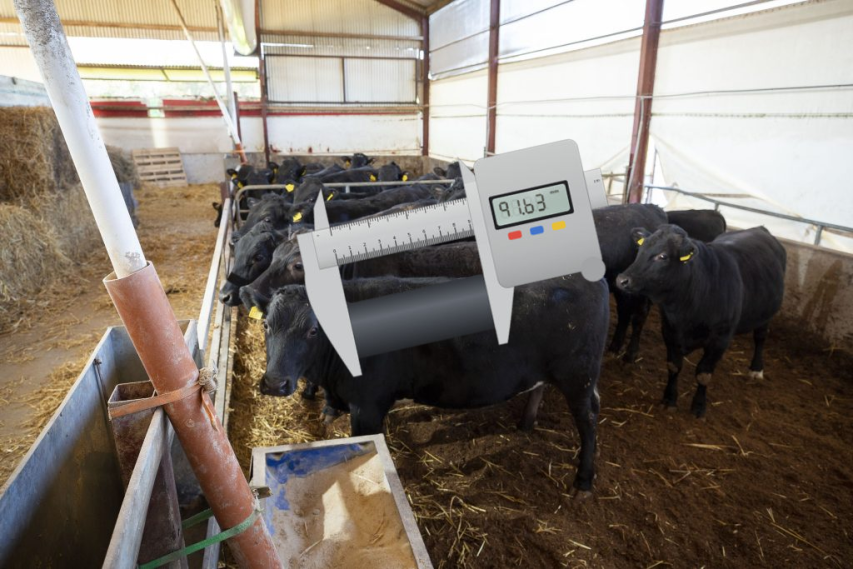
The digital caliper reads 91.63 mm
